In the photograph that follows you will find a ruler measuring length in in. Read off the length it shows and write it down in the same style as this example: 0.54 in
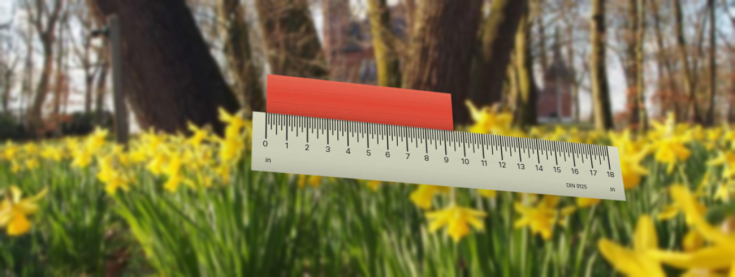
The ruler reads 9.5 in
